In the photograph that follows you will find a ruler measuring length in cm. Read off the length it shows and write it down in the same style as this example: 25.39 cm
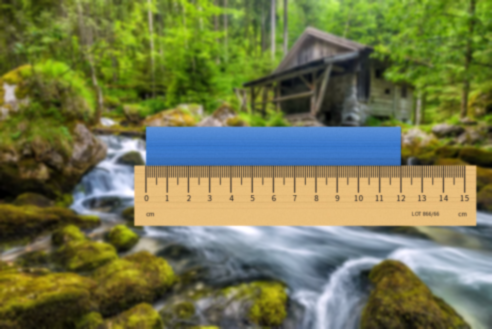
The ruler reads 12 cm
